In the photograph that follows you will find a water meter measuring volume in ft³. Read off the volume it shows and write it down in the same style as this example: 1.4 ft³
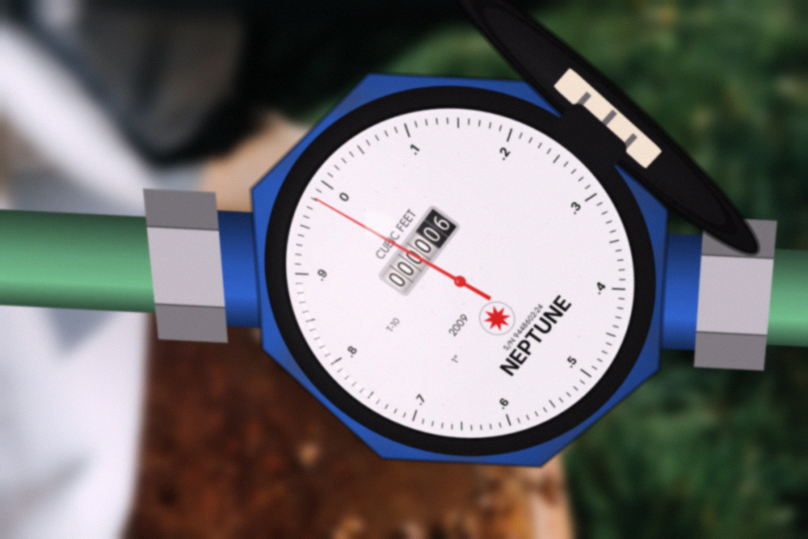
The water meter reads 5.98 ft³
